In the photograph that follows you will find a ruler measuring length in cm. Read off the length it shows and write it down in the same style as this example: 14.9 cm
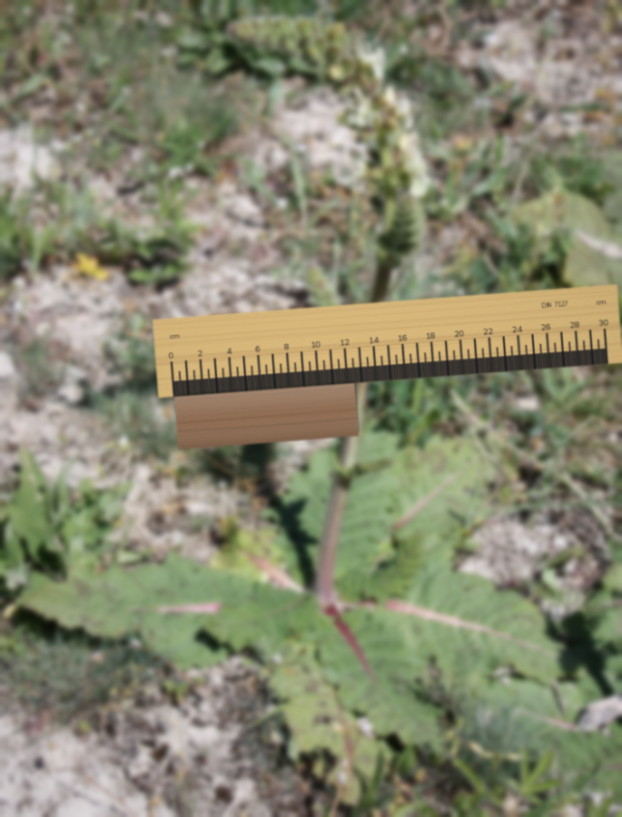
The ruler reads 12.5 cm
